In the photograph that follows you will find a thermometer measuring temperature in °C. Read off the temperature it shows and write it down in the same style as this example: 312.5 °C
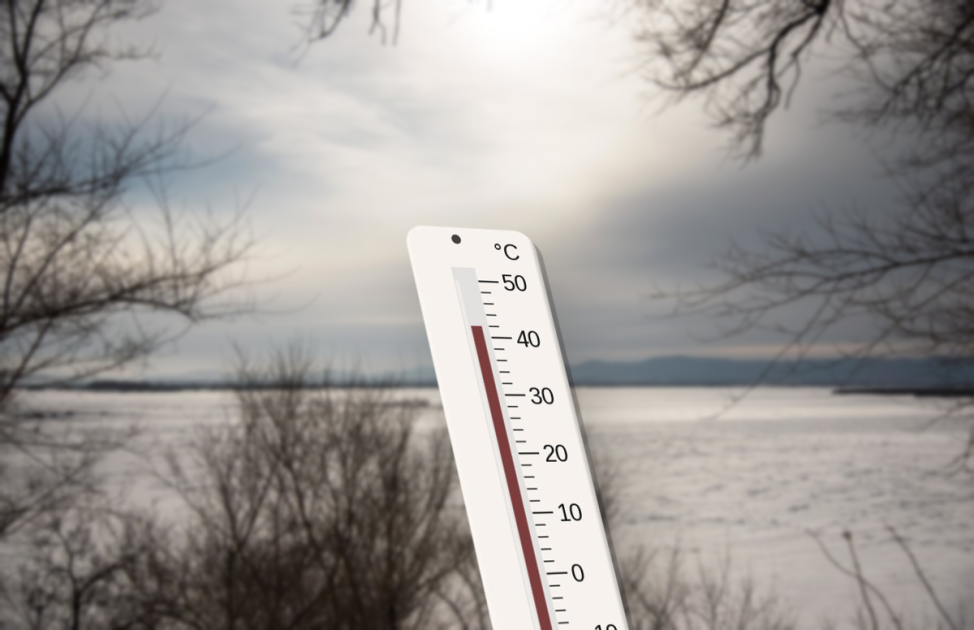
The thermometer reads 42 °C
